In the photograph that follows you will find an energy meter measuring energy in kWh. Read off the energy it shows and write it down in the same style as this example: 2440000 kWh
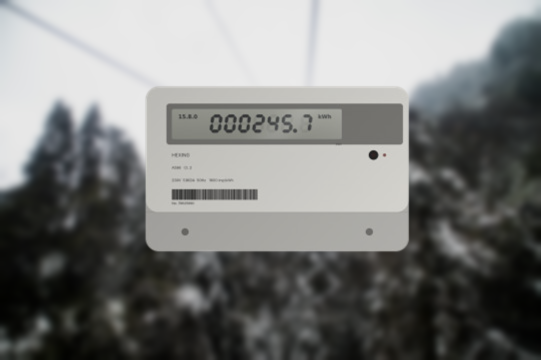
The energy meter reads 245.7 kWh
